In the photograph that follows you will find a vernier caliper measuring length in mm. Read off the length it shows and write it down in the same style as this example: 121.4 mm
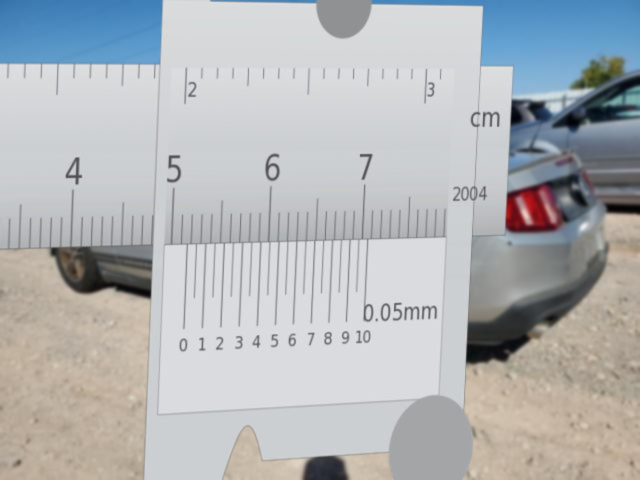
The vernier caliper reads 51.6 mm
